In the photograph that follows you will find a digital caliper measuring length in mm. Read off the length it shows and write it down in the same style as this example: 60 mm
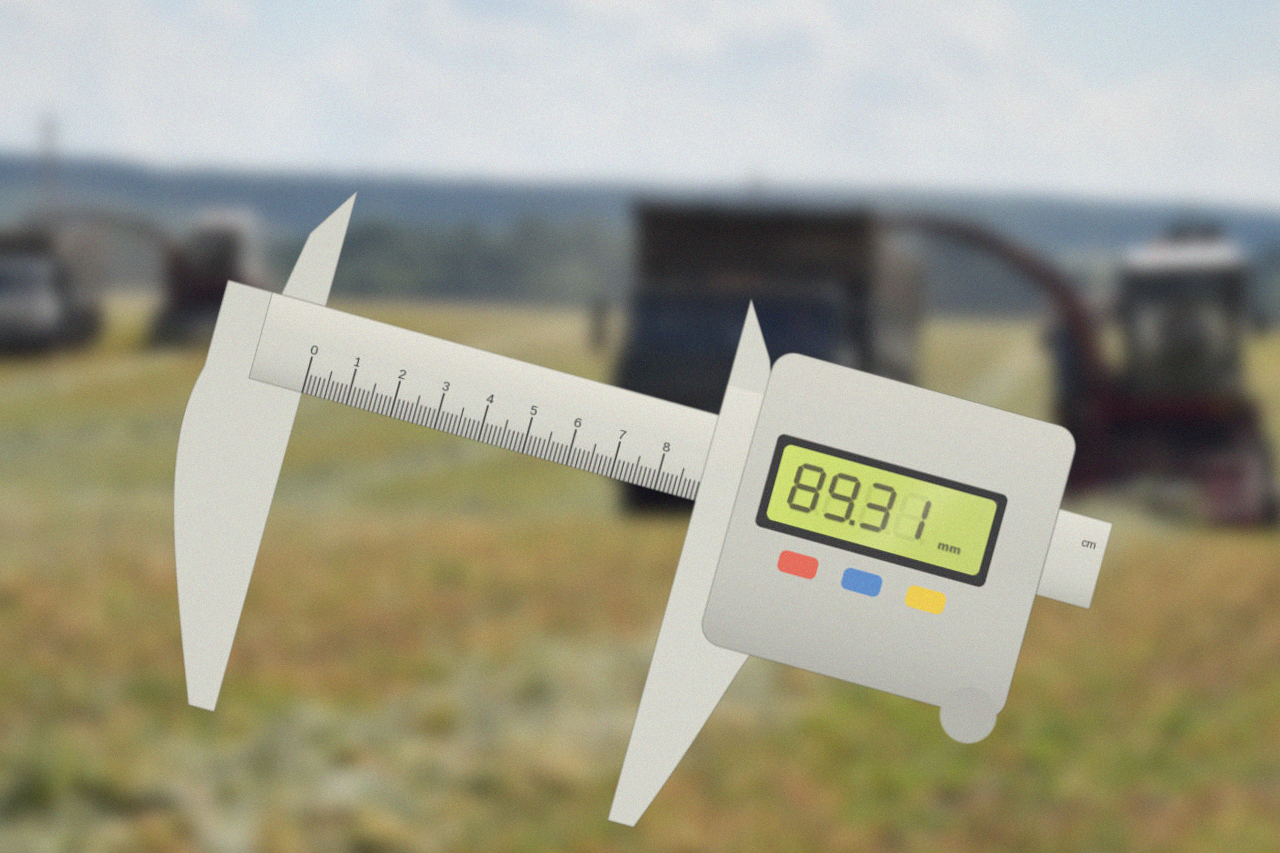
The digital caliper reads 89.31 mm
